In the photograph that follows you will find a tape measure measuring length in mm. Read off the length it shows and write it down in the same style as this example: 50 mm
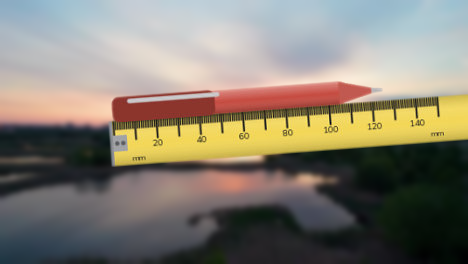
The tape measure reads 125 mm
